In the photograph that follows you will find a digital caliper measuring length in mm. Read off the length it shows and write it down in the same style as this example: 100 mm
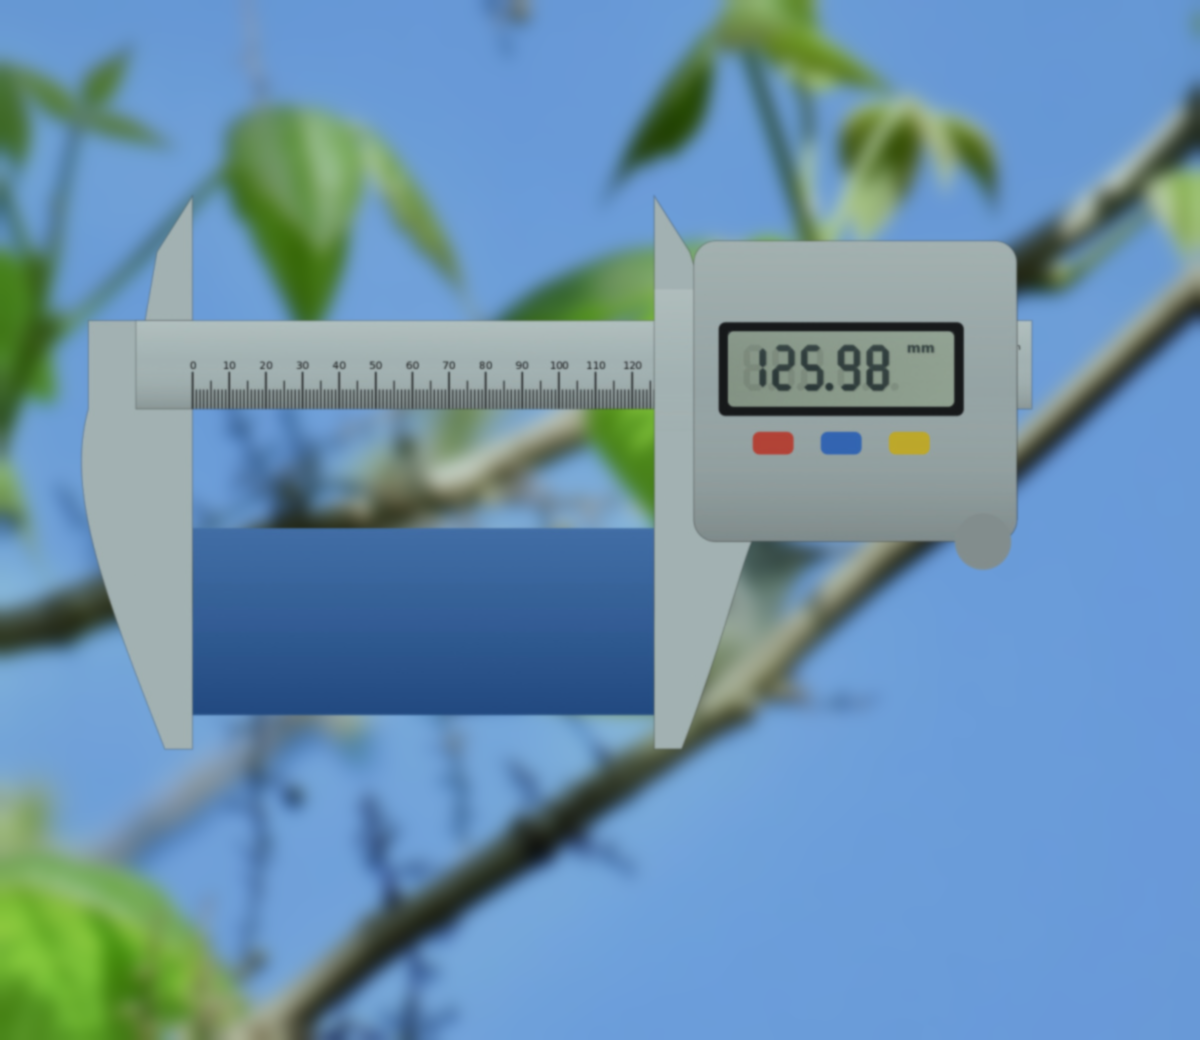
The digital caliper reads 125.98 mm
